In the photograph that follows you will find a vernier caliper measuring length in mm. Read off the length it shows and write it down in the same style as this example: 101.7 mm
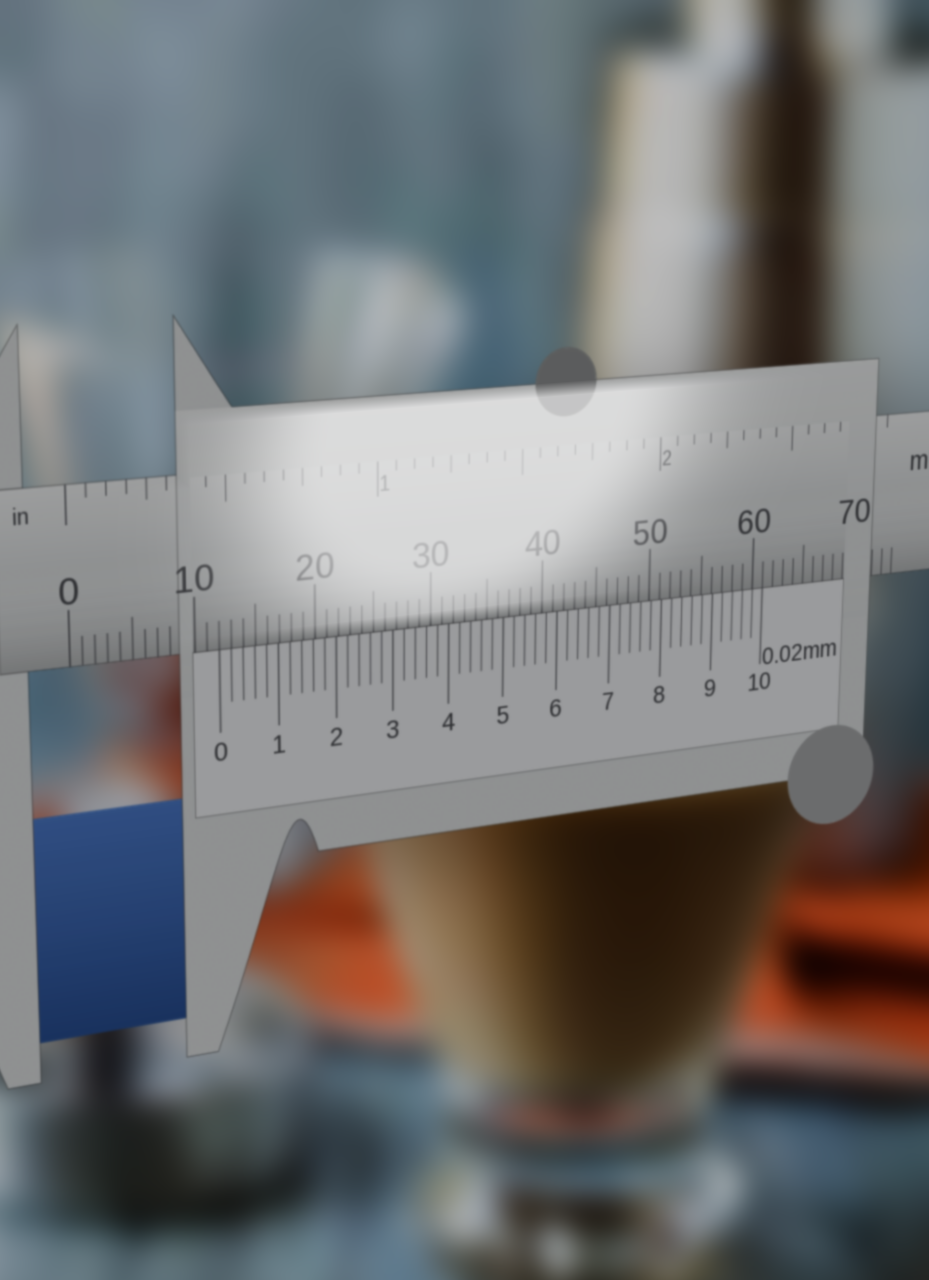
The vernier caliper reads 12.0 mm
